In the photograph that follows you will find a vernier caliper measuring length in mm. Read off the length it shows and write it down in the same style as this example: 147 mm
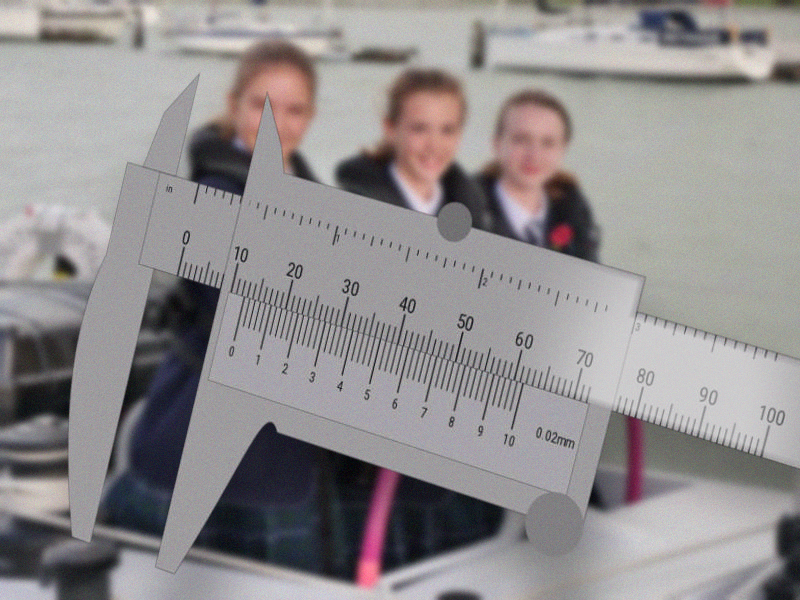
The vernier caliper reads 12.5 mm
